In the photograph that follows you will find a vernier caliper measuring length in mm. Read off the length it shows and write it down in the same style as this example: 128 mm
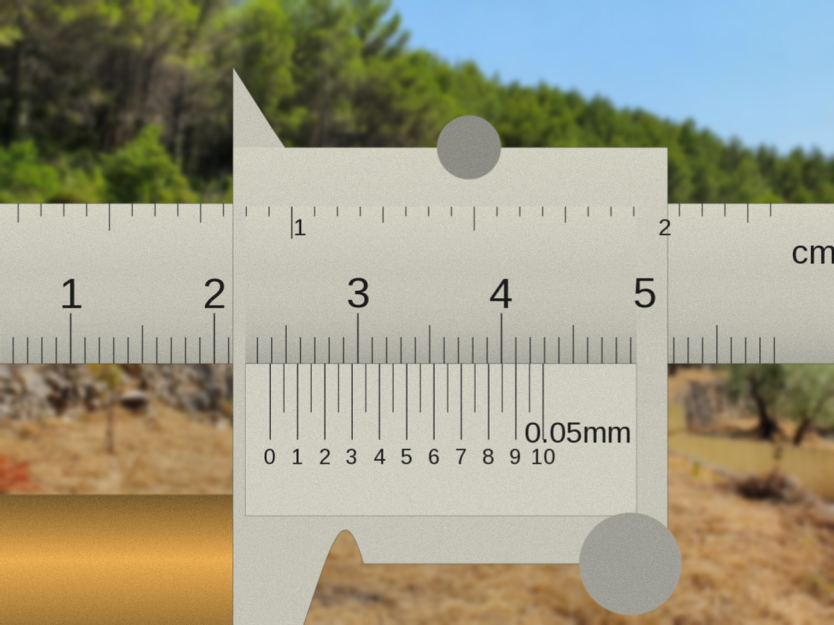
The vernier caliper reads 23.9 mm
